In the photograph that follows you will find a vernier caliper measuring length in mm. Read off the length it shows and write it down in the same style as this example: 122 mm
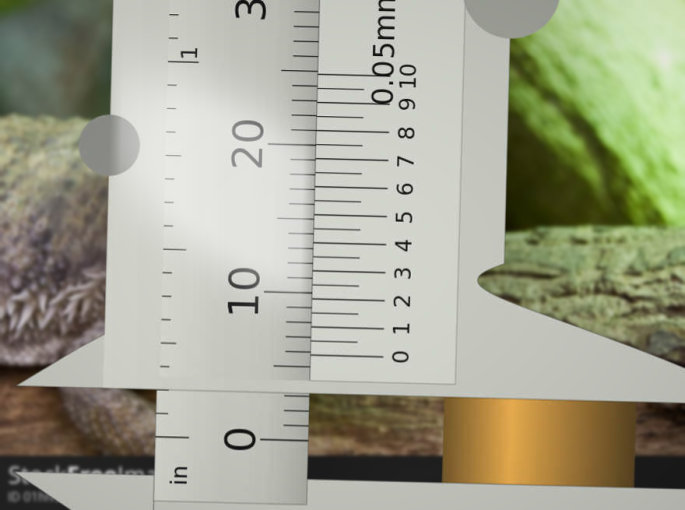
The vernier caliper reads 5.8 mm
